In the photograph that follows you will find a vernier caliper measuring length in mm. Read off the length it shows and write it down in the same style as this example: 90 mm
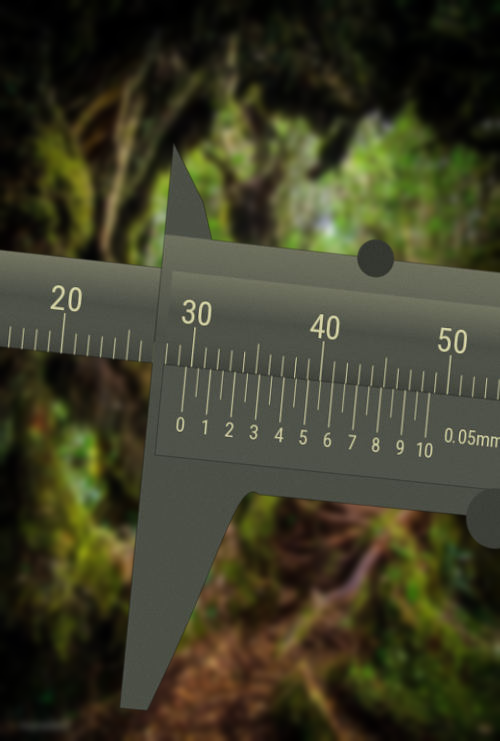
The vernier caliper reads 29.6 mm
